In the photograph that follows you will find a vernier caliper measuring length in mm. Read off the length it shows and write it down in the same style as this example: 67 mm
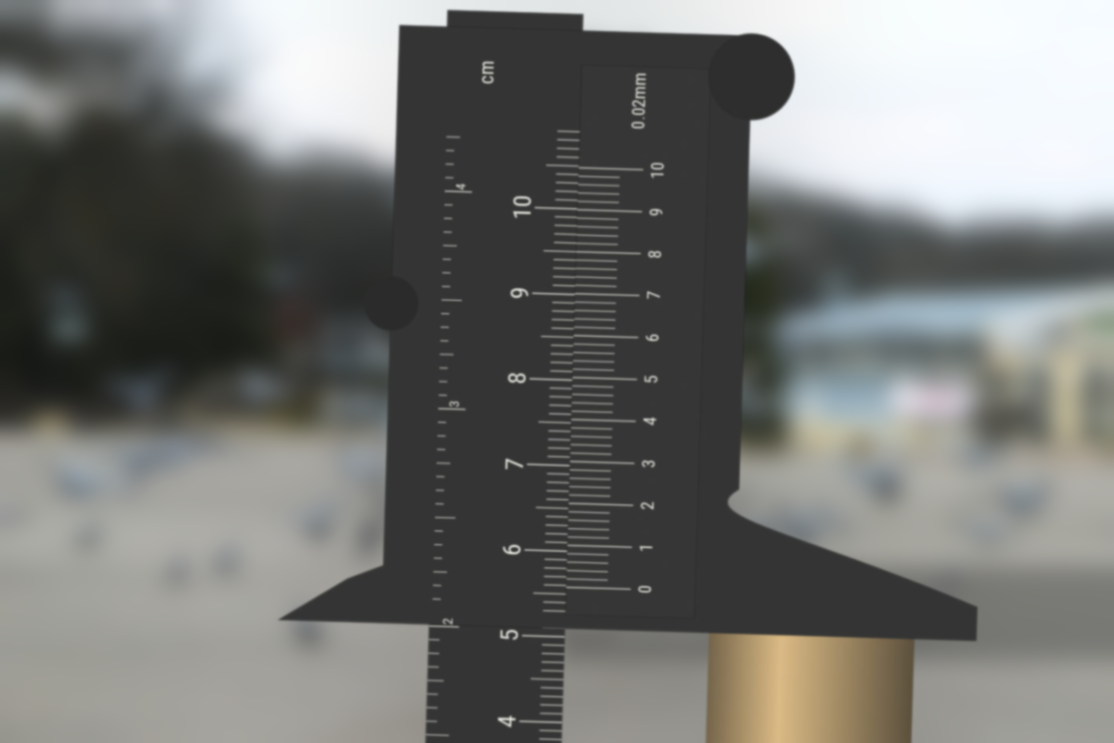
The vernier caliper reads 55.8 mm
